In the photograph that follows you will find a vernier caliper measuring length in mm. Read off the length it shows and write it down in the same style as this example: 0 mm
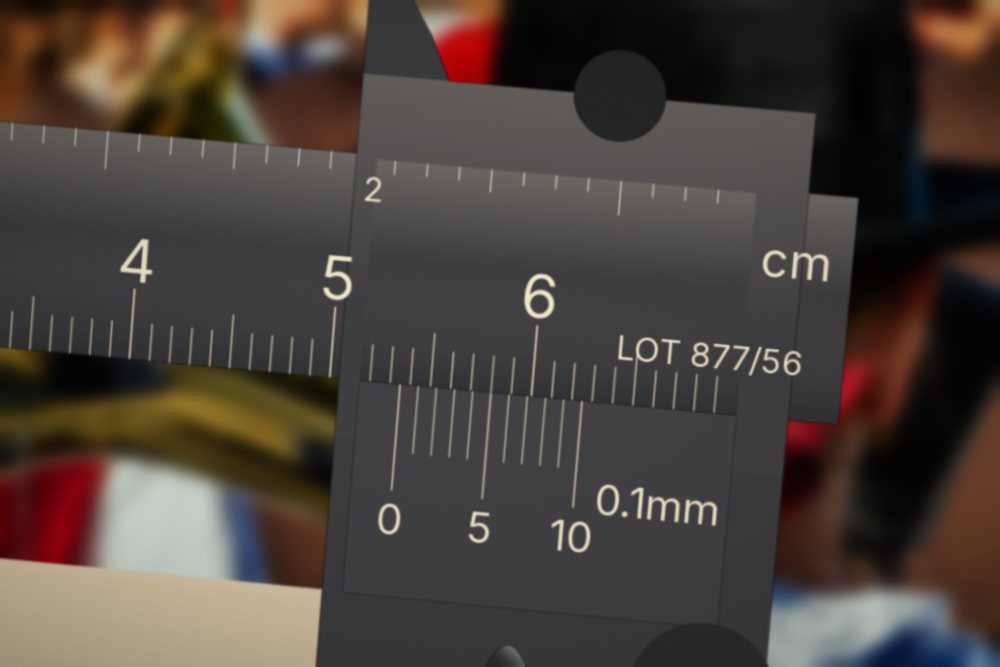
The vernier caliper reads 53.5 mm
